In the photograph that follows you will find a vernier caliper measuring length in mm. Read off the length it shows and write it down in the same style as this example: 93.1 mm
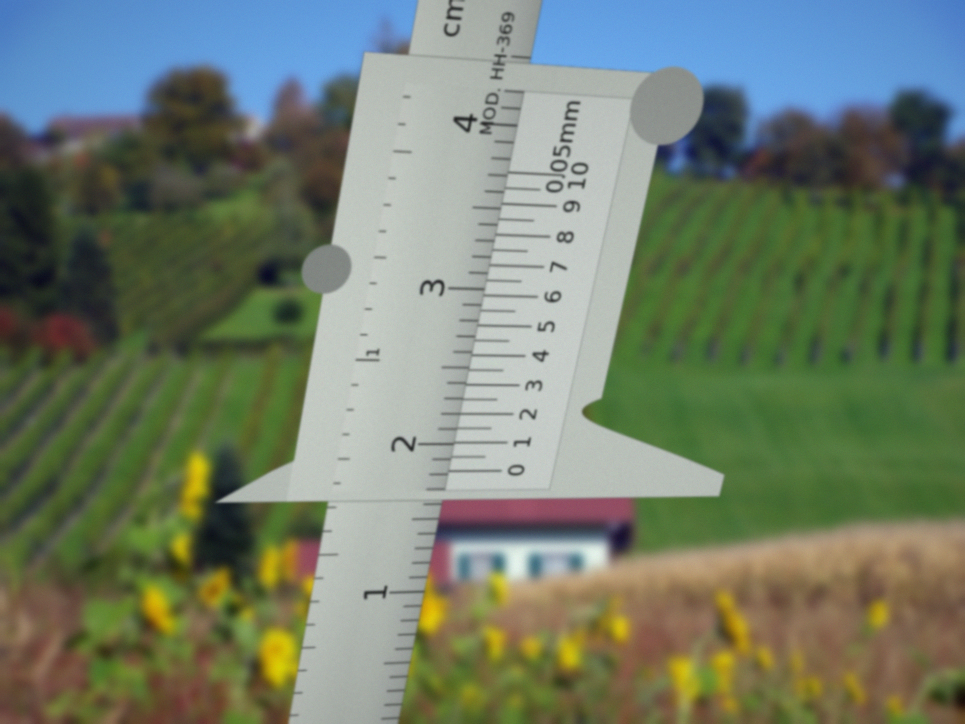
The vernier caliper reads 18.2 mm
